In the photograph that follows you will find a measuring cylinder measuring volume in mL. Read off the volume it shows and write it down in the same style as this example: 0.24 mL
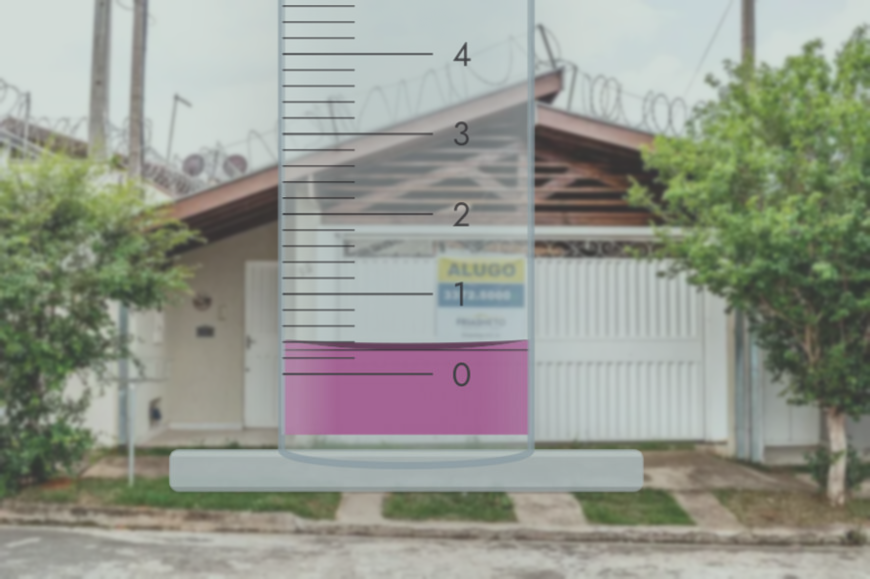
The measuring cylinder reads 0.3 mL
